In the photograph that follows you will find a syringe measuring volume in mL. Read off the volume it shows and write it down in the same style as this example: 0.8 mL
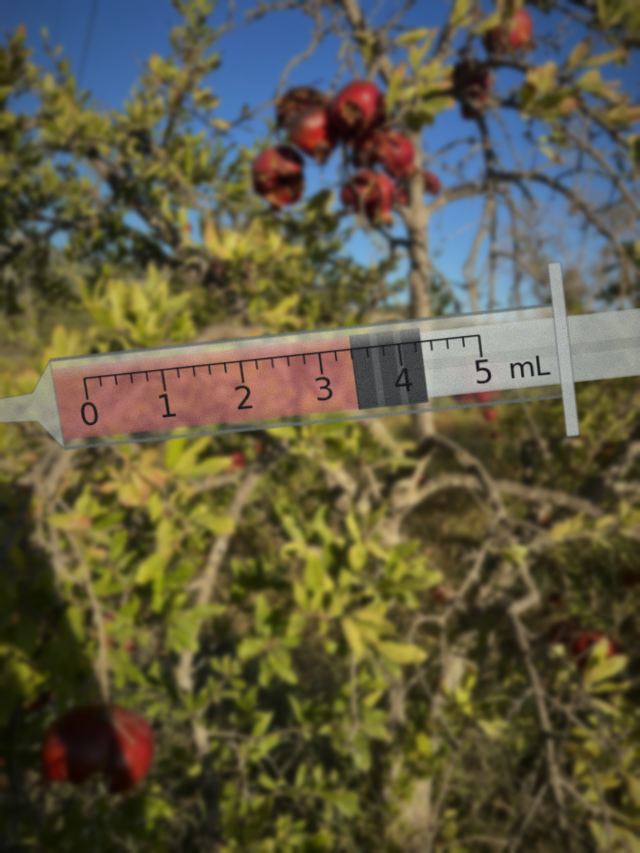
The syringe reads 3.4 mL
